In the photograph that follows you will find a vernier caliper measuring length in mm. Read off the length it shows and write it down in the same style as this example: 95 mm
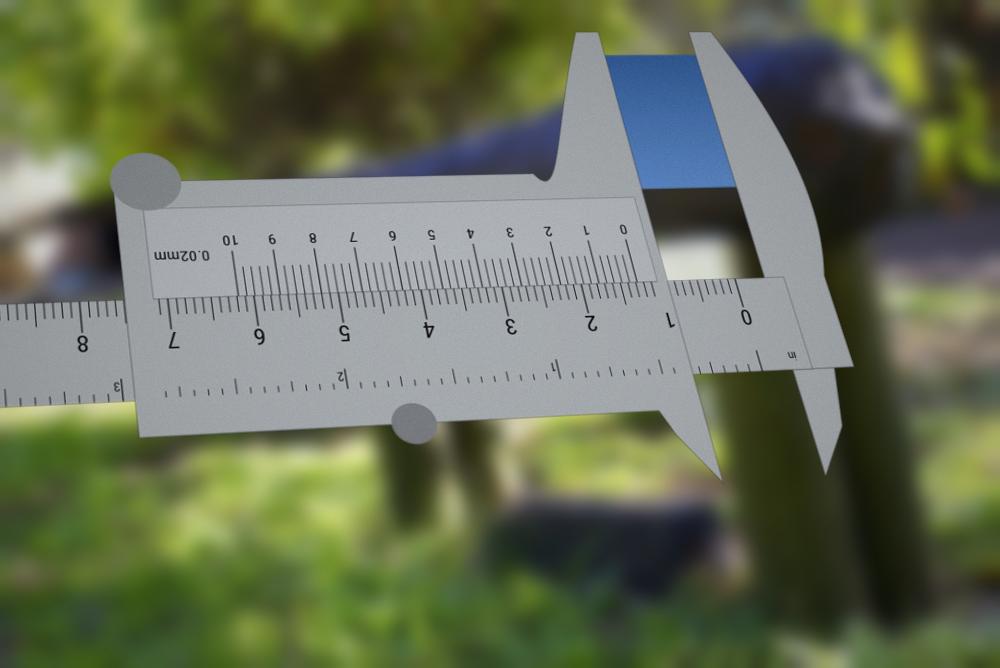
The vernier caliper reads 12.8 mm
